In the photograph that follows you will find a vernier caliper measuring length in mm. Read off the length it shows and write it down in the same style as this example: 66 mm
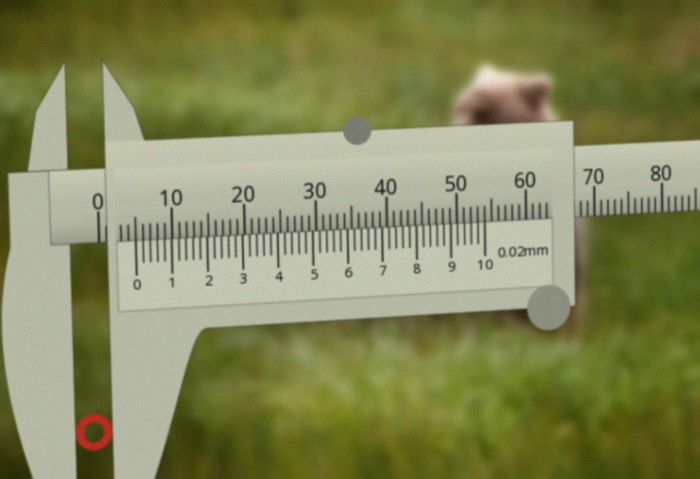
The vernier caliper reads 5.0 mm
